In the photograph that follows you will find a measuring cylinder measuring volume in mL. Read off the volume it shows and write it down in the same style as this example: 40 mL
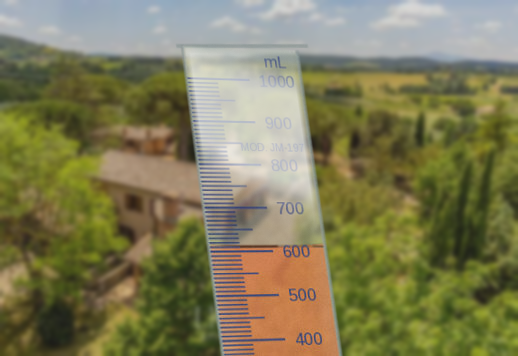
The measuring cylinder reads 610 mL
